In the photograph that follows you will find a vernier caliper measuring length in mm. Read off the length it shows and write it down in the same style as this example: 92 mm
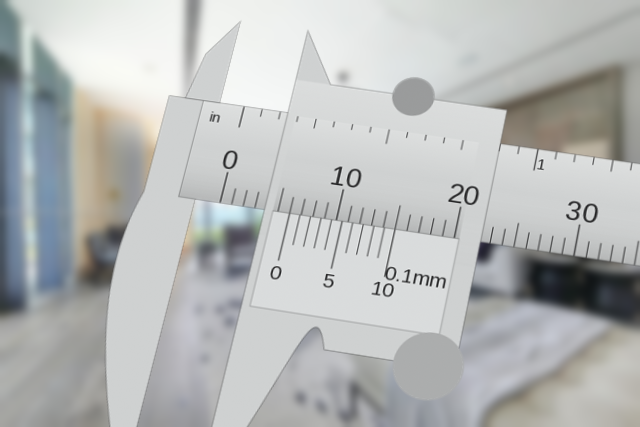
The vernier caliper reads 6.0 mm
